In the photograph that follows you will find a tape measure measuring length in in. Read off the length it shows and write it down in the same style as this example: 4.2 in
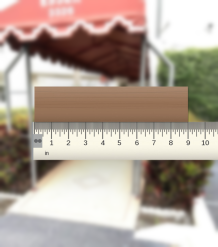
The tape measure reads 9 in
